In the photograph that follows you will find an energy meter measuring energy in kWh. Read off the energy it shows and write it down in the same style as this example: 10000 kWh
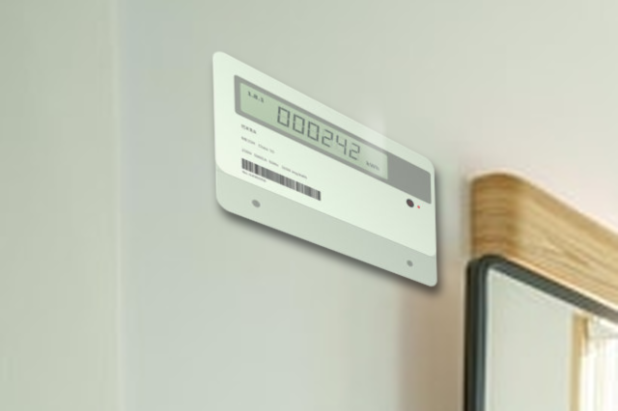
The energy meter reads 242 kWh
